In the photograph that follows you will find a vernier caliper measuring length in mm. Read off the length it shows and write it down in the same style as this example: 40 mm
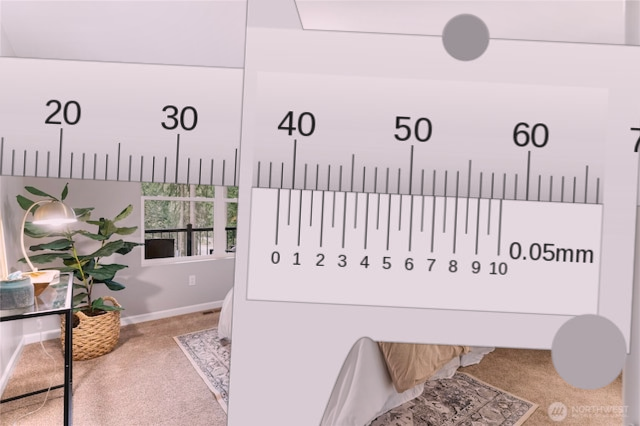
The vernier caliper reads 38.8 mm
